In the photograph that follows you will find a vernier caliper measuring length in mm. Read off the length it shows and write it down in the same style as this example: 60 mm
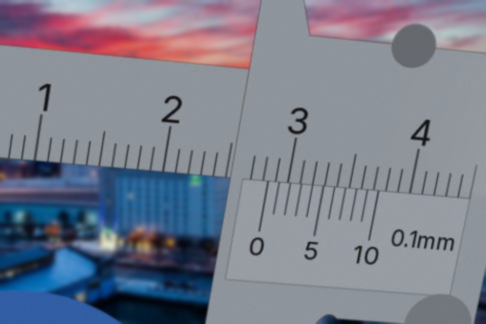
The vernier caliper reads 28.4 mm
